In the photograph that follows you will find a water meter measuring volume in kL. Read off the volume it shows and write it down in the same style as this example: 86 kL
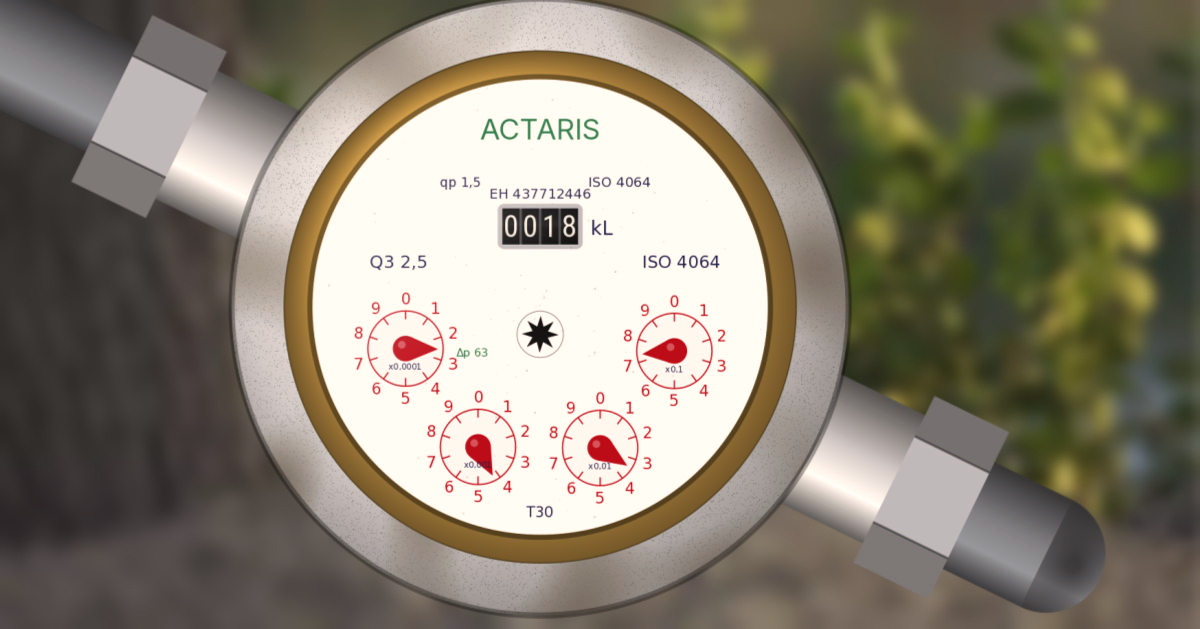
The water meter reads 18.7342 kL
